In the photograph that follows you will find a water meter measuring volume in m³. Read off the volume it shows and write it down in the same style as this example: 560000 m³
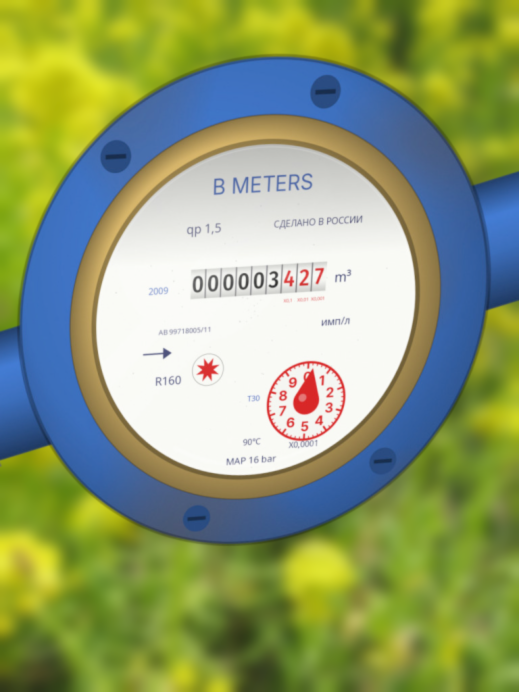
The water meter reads 3.4270 m³
